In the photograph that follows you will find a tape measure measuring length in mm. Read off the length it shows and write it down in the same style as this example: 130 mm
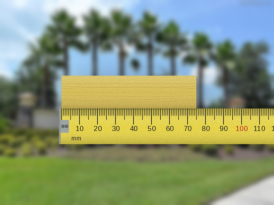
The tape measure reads 75 mm
